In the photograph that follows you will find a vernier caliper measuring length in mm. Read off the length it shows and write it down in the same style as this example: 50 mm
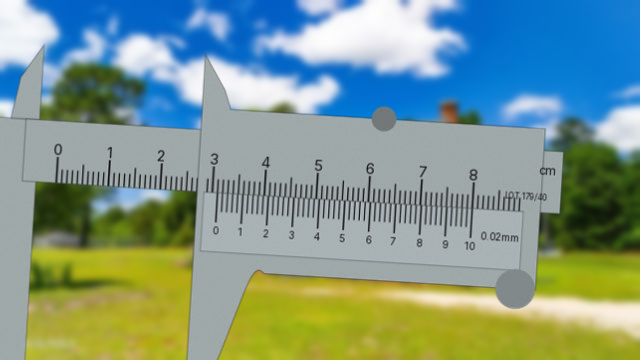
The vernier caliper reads 31.0 mm
